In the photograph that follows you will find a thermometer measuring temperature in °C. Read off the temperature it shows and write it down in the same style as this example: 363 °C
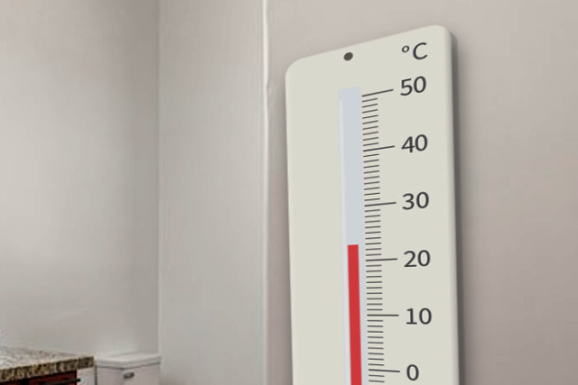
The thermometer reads 23 °C
